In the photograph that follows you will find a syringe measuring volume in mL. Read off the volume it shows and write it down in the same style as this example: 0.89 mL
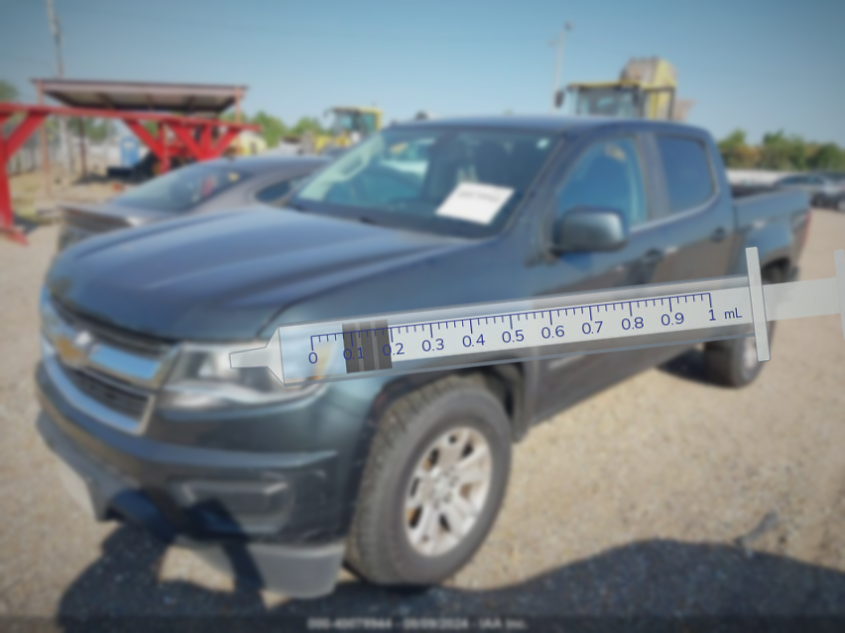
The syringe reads 0.08 mL
